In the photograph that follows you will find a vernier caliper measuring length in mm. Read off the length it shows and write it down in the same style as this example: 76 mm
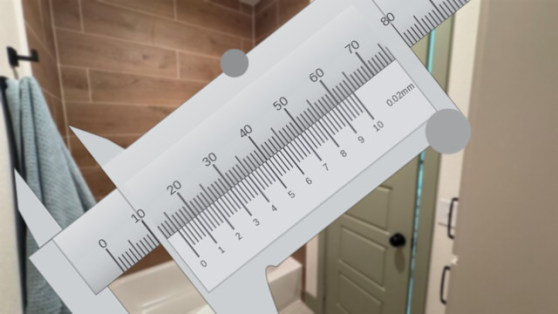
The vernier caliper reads 15.0 mm
